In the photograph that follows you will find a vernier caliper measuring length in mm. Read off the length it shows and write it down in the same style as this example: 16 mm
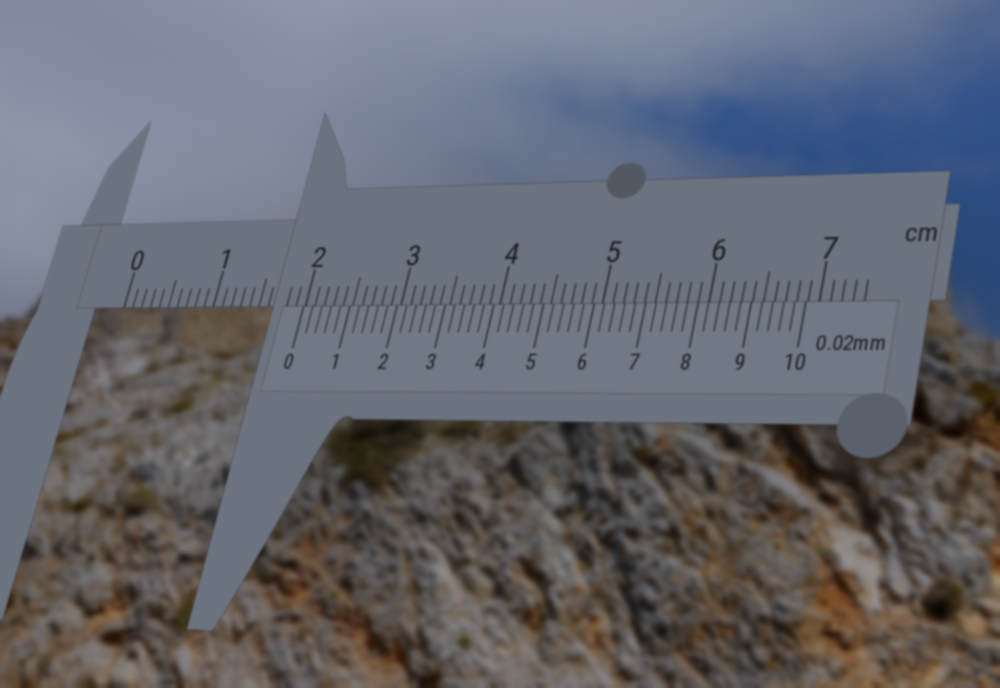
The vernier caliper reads 19.8 mm
